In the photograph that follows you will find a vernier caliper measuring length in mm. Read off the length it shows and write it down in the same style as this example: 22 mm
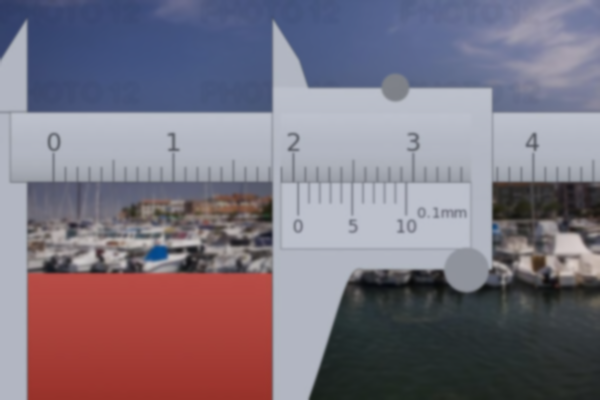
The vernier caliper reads 20.4 mm
